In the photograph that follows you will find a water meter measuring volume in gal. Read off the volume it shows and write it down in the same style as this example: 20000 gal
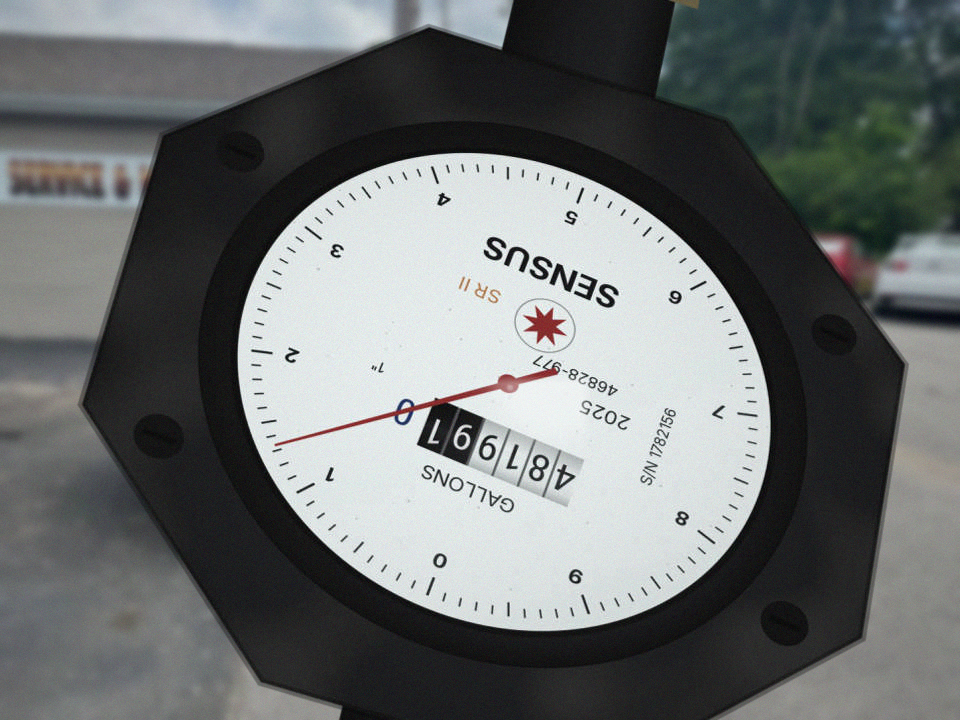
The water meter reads 4819911.3 gal
